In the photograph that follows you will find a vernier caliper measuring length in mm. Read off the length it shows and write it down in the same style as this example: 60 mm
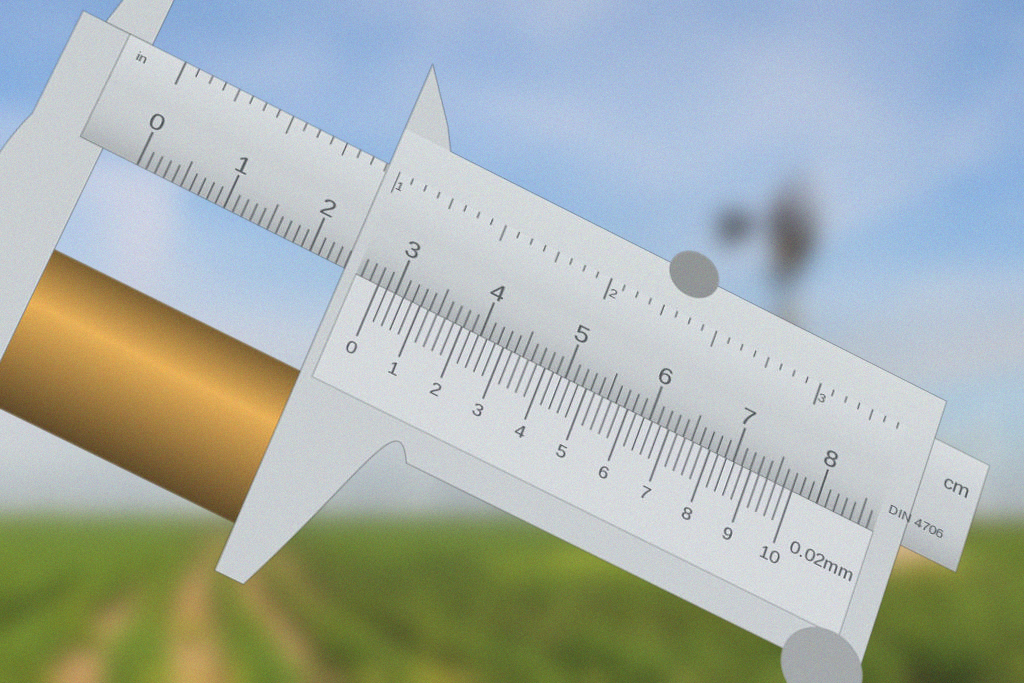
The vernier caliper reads 28.0 mm
